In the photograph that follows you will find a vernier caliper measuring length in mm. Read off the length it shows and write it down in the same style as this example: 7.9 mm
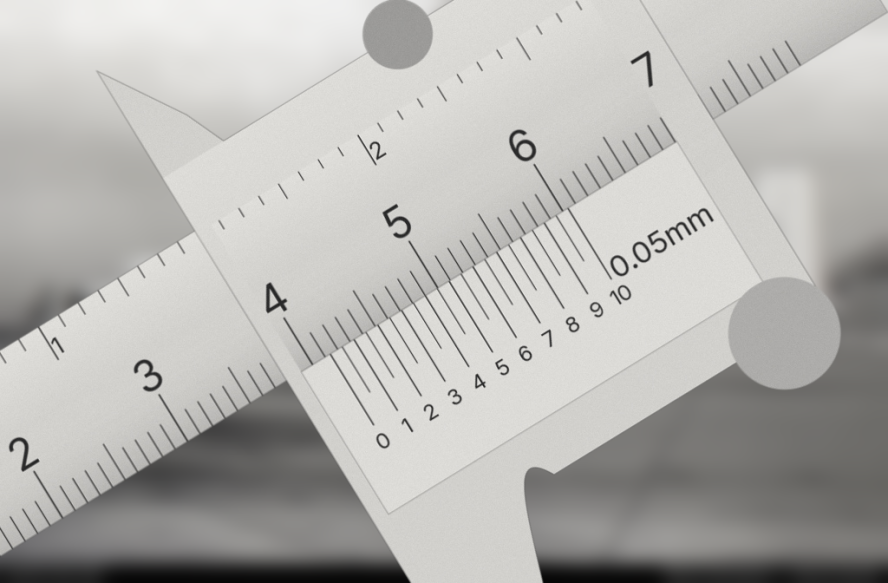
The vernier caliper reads 41.4 mm
